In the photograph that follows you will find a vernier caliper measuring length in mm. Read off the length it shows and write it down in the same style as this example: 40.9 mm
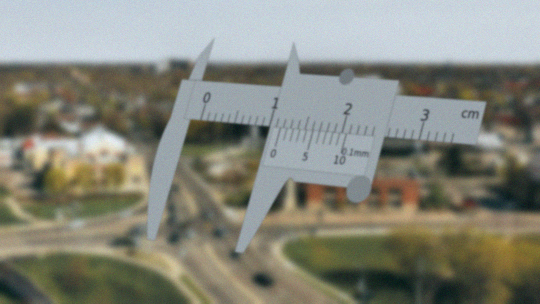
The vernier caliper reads 11.6 mm
